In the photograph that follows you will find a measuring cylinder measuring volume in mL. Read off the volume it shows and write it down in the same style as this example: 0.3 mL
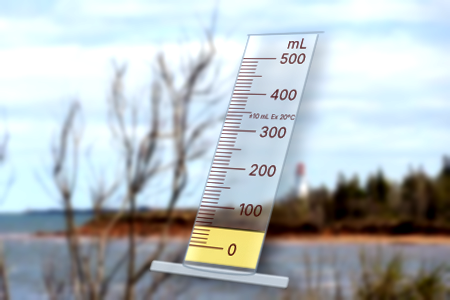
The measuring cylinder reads 50 mL
